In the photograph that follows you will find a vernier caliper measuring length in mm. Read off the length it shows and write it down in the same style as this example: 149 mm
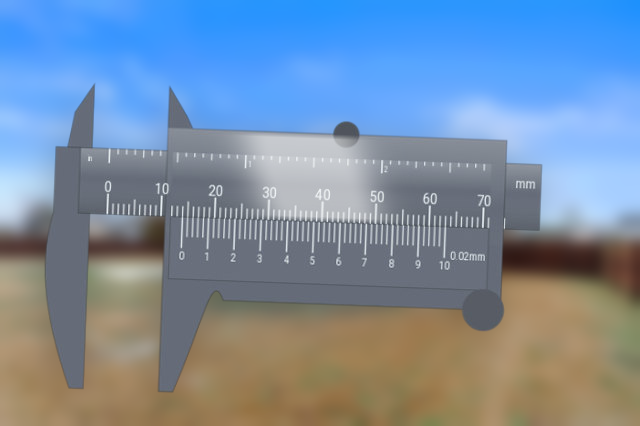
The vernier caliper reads 14.0 mm
